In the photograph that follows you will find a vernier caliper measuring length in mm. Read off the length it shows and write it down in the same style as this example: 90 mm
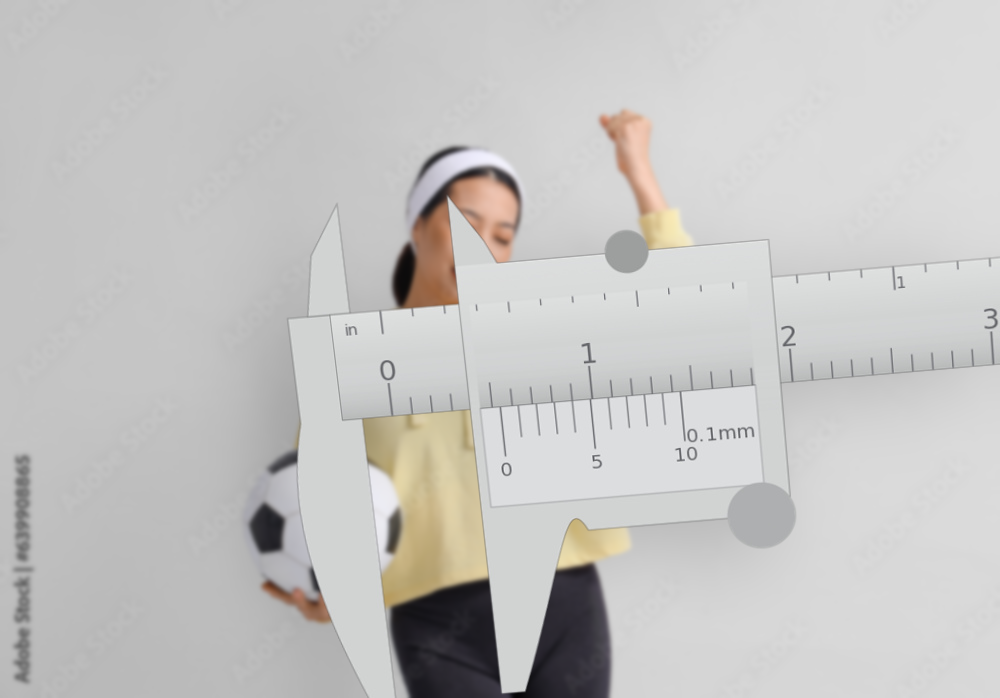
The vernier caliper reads 5.4 mm
